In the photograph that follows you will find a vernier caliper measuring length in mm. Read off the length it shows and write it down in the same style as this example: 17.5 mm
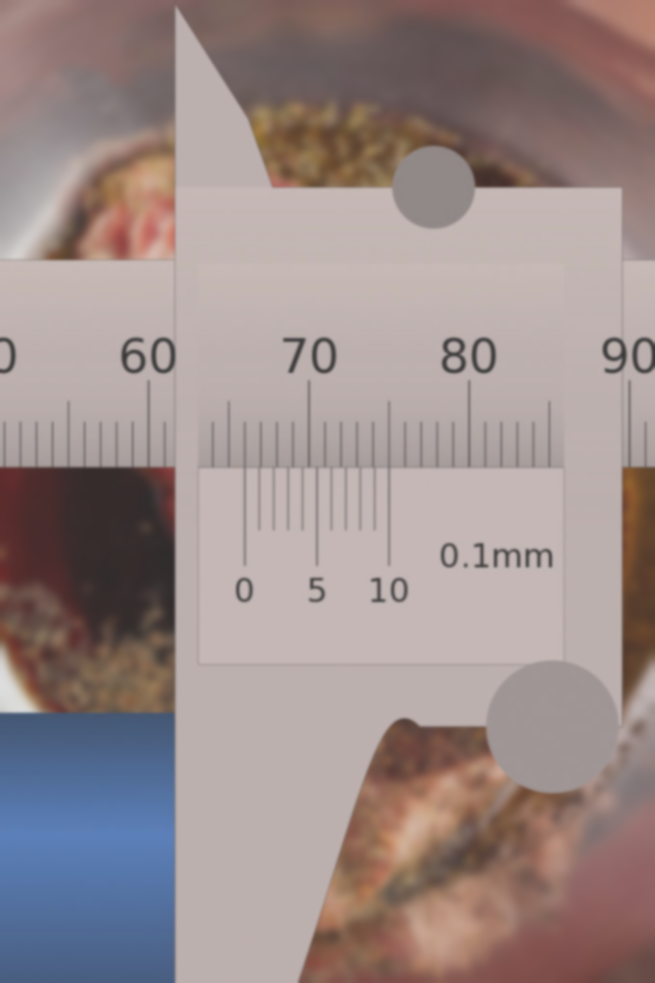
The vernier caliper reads 66.0 mm
